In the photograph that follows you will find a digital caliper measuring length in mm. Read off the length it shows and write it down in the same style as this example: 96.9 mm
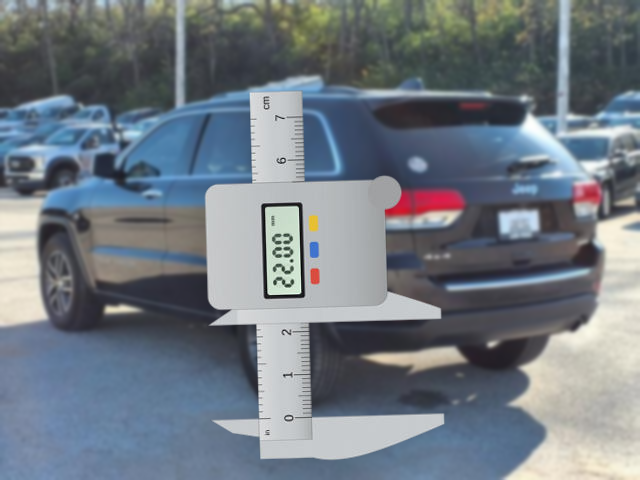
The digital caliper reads 22.00 mm
